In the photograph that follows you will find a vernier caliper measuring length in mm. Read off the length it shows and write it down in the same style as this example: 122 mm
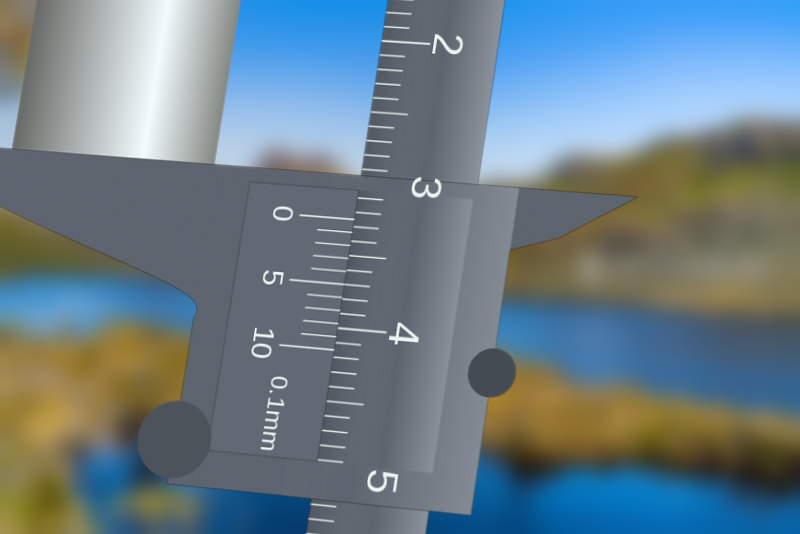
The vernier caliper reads 32.5 mm
